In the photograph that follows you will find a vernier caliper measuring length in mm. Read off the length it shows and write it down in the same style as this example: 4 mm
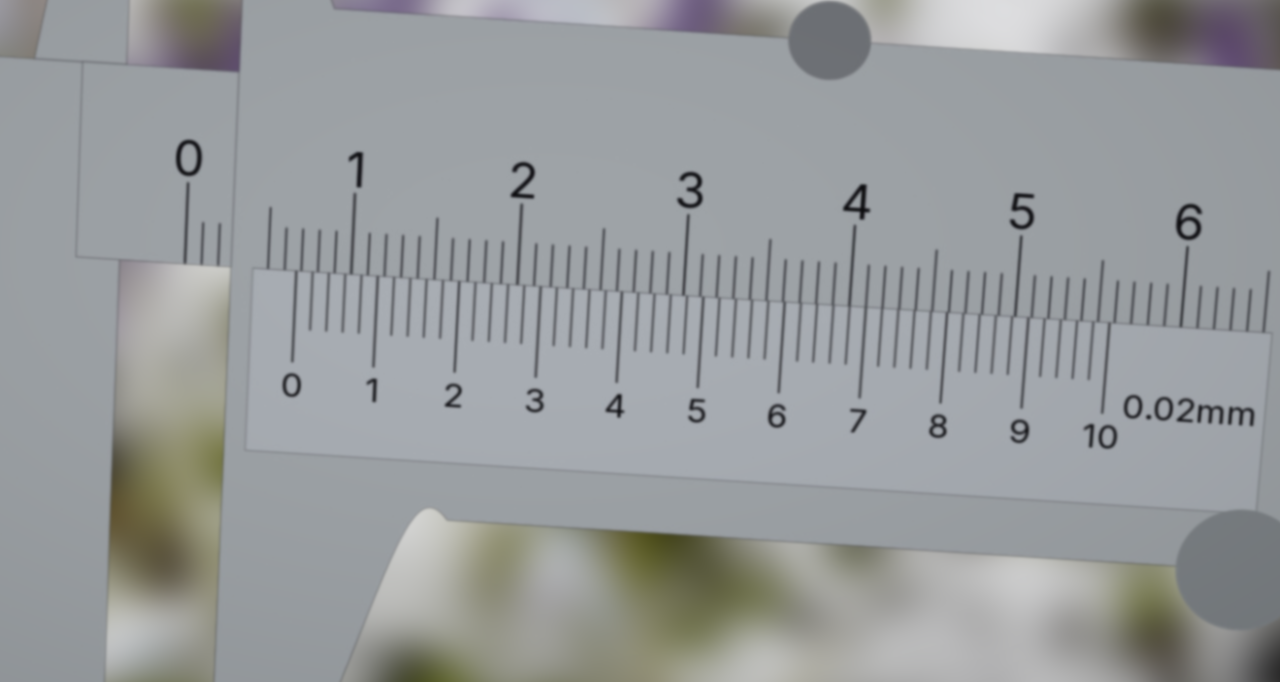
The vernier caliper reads 6.7 mm
